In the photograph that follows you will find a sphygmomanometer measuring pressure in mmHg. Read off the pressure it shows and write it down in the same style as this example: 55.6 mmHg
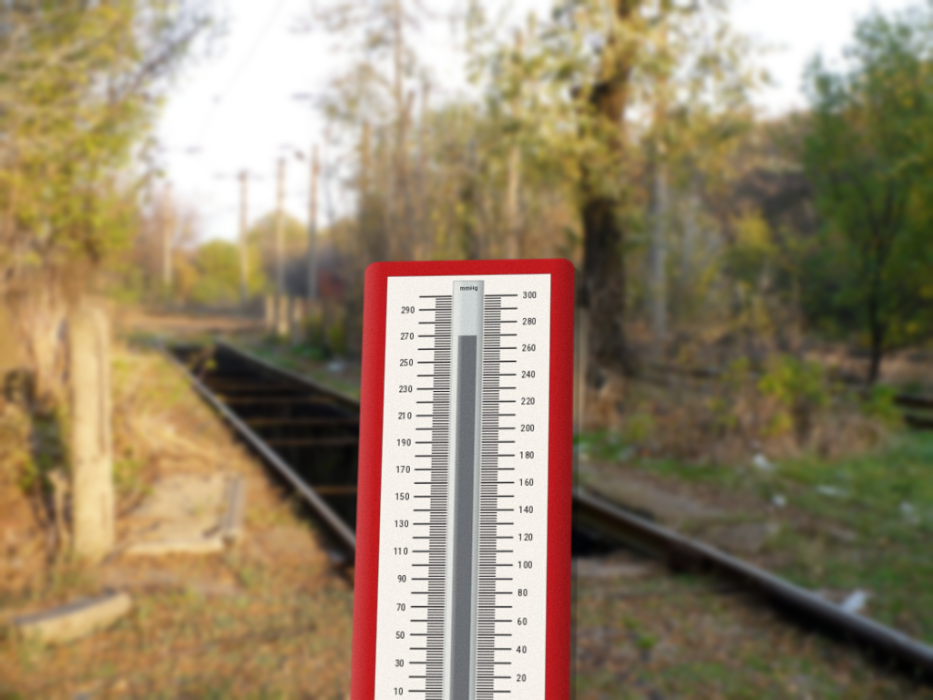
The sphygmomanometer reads 270 mmHg
